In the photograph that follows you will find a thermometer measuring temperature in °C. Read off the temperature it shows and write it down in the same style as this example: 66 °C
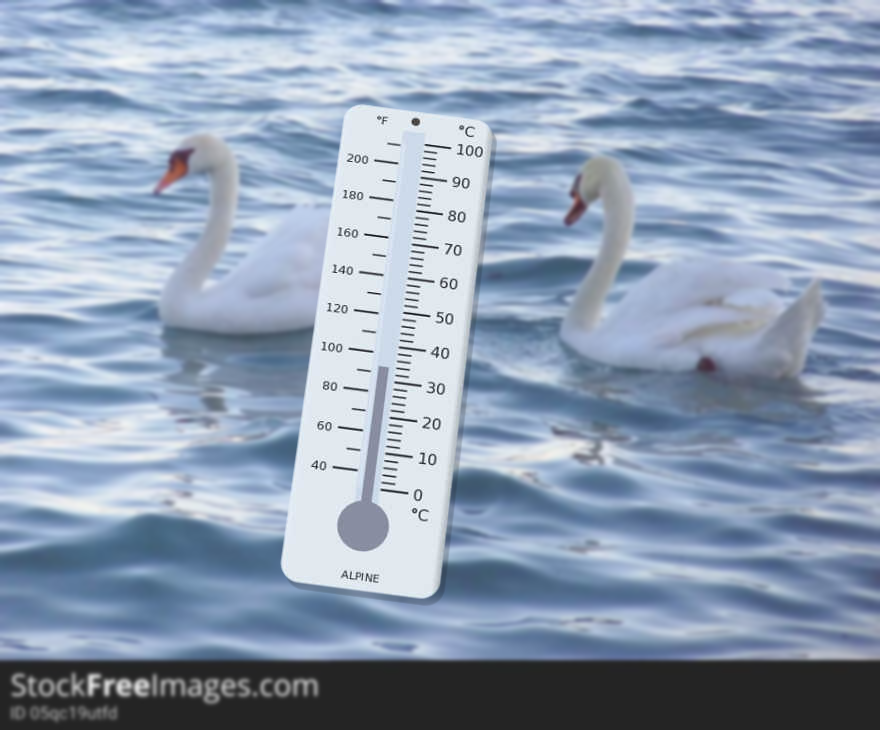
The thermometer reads 34 °C
